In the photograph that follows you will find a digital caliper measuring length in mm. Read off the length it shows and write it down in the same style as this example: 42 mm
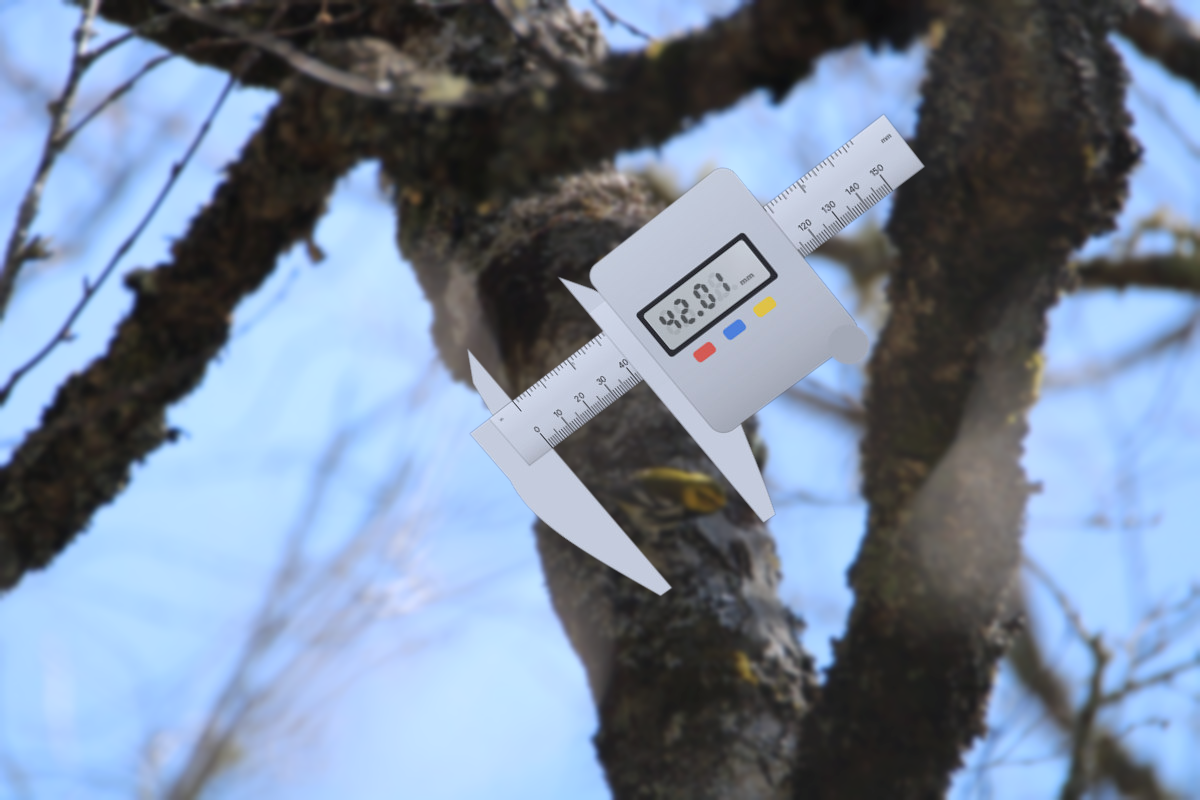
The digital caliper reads 42.01 mm
